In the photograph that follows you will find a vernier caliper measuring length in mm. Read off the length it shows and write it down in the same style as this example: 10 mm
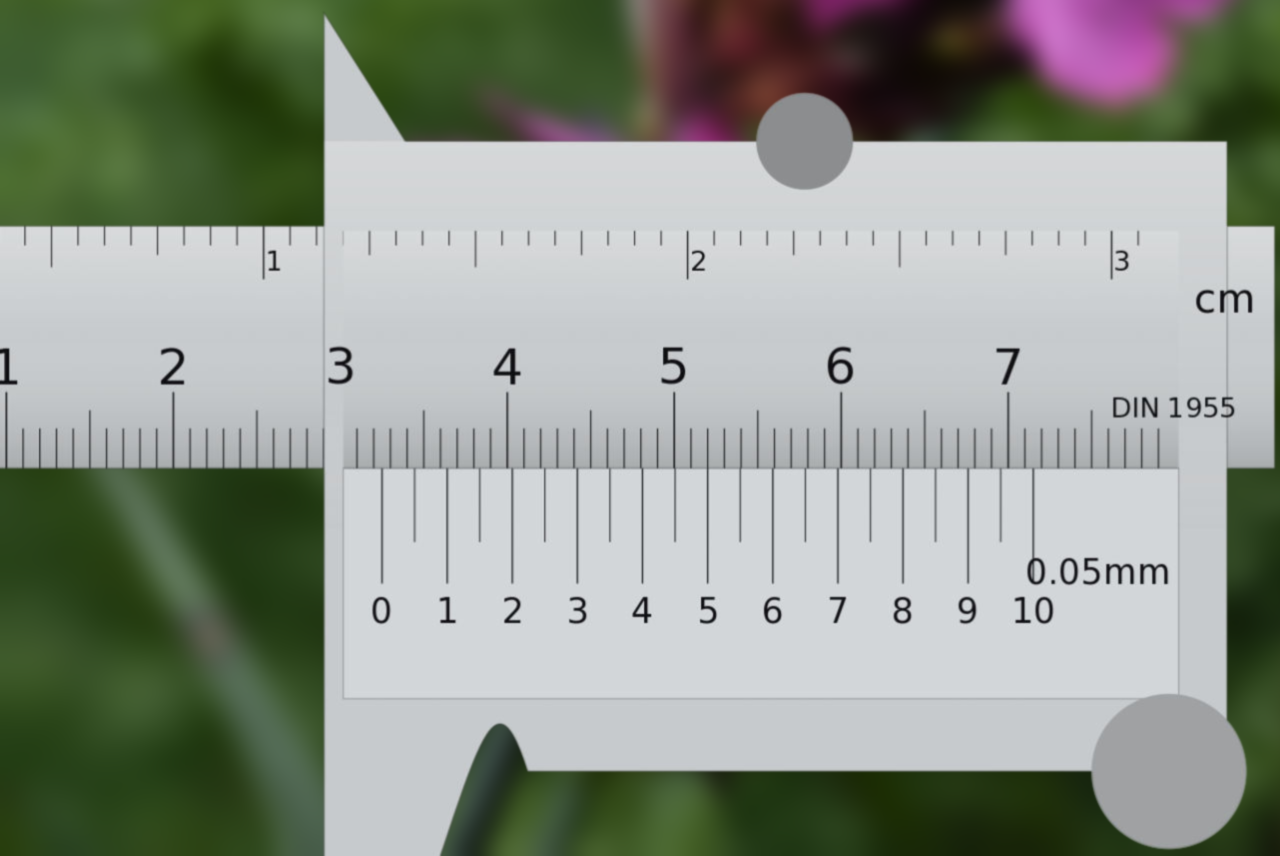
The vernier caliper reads 32.5 mm
